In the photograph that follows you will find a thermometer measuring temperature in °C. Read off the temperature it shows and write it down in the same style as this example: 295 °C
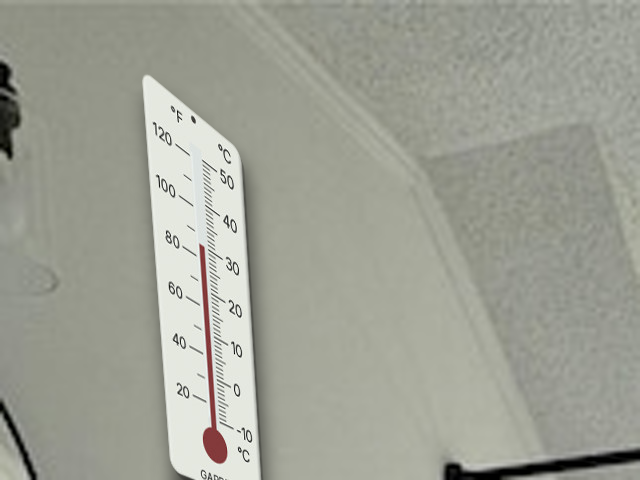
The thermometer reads 30 °C
